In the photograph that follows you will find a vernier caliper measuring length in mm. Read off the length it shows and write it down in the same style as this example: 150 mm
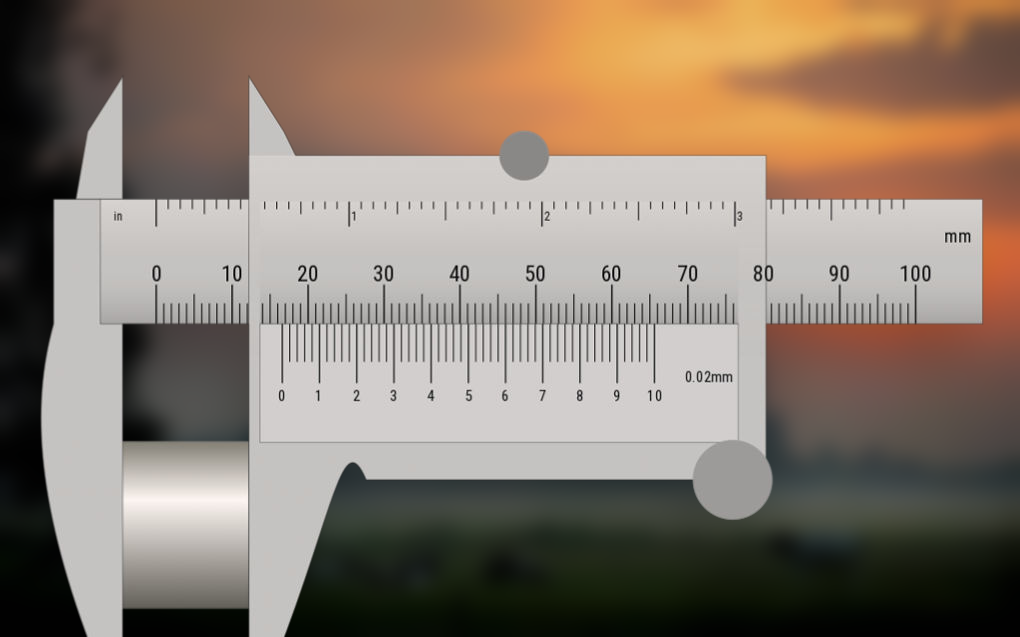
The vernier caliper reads 16.6 mm
